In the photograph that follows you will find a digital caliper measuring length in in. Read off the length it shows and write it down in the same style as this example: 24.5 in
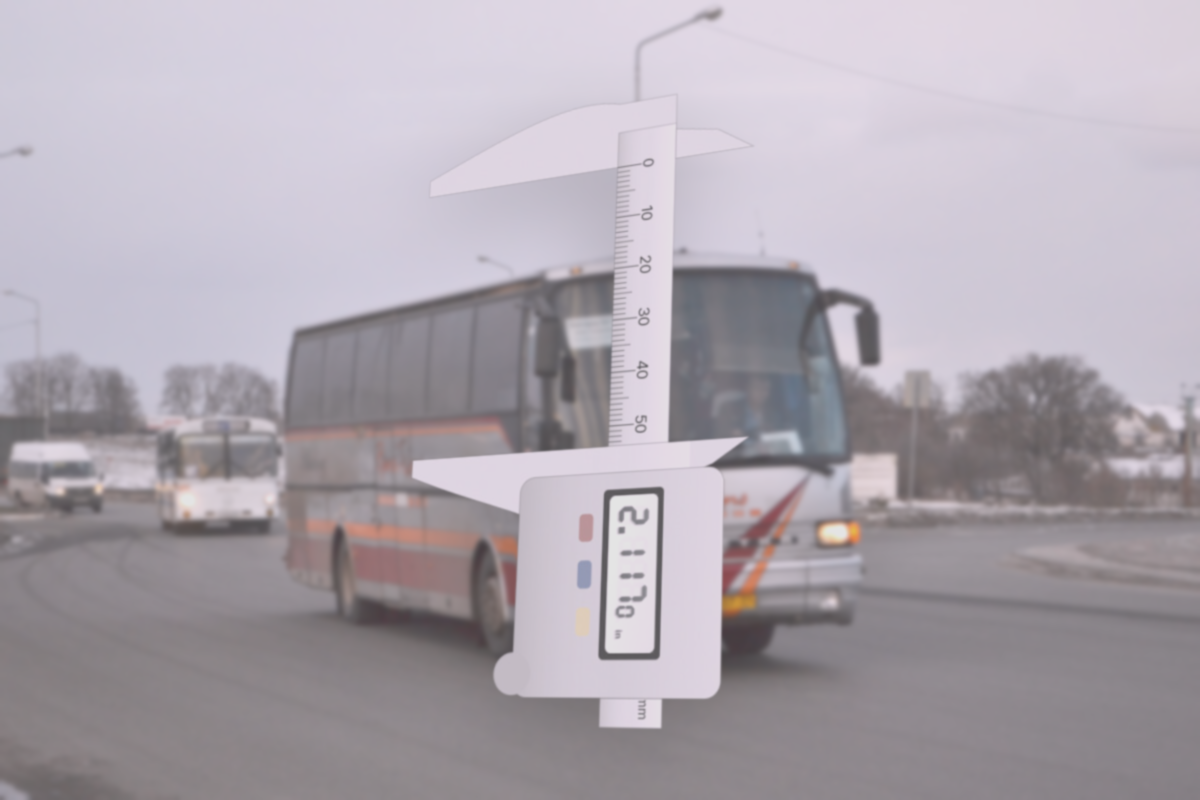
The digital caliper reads 2.1170 in
